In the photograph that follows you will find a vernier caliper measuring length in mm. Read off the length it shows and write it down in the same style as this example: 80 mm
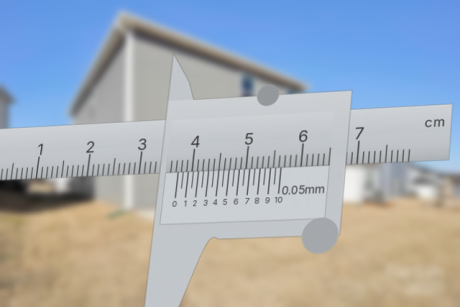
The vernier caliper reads 37.4 mm
